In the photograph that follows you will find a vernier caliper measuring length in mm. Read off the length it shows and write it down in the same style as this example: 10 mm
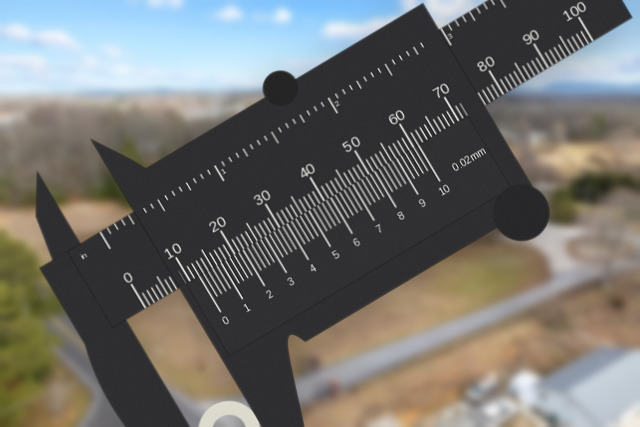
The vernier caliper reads 12.0 mm
